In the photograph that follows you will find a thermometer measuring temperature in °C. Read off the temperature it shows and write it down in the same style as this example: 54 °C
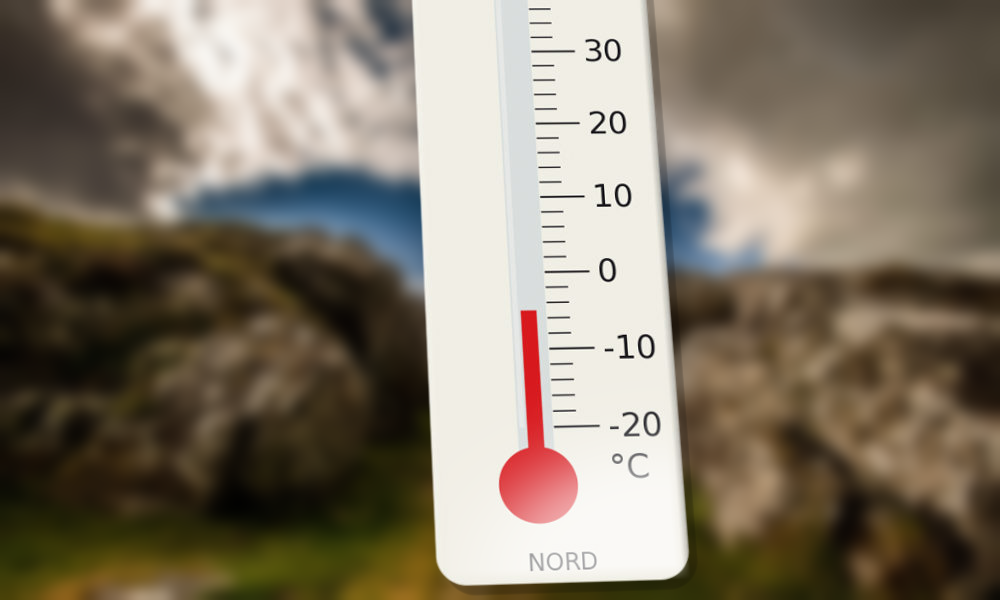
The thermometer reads -5 °C
